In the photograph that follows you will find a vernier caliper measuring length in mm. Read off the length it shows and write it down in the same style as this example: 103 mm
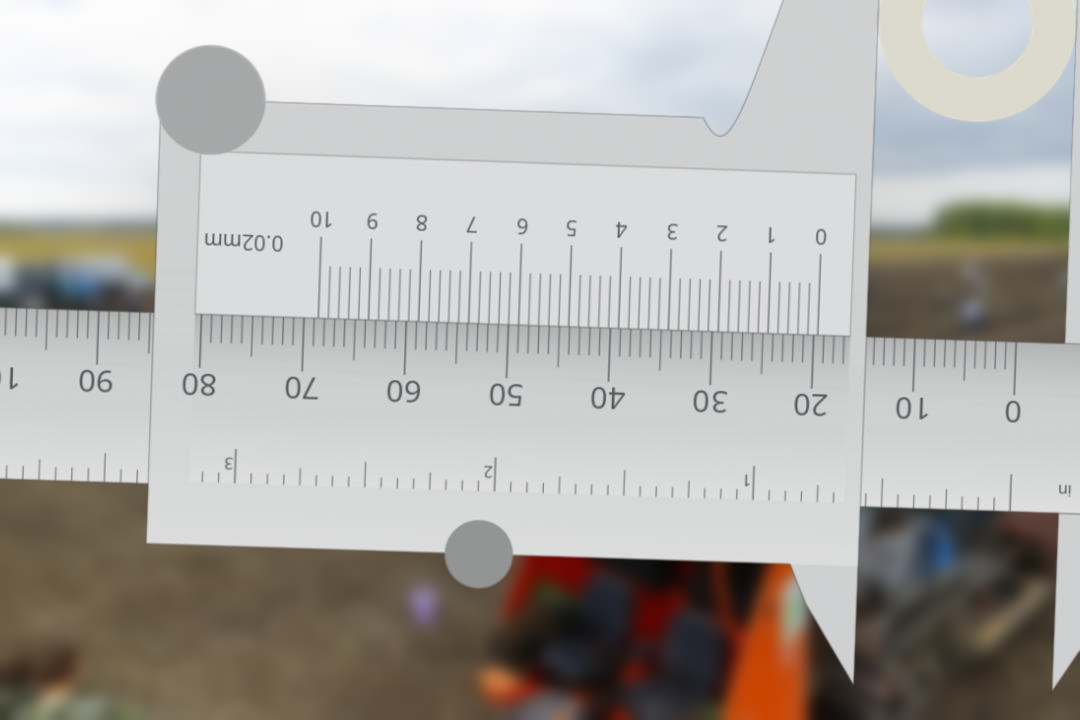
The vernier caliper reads 19.6 mm
